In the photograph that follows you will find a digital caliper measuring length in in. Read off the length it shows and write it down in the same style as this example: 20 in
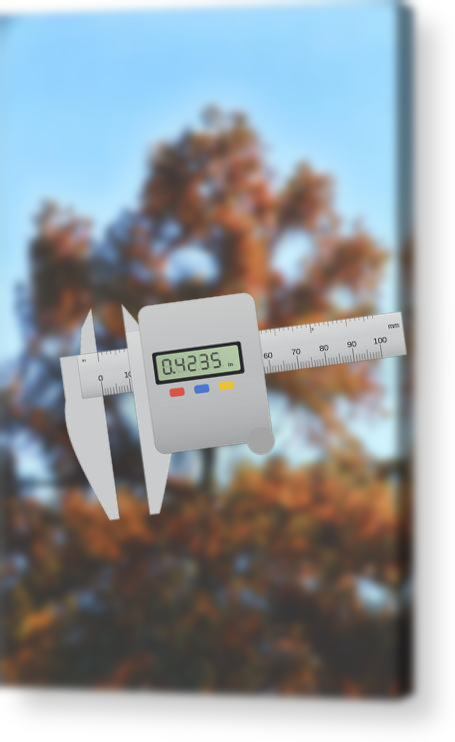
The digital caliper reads 0.4235 in
